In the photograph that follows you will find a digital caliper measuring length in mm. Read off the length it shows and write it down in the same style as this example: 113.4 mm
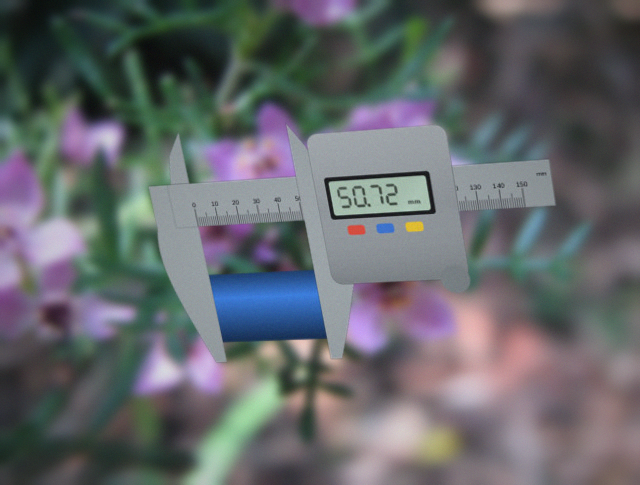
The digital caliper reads 50.72 mm
